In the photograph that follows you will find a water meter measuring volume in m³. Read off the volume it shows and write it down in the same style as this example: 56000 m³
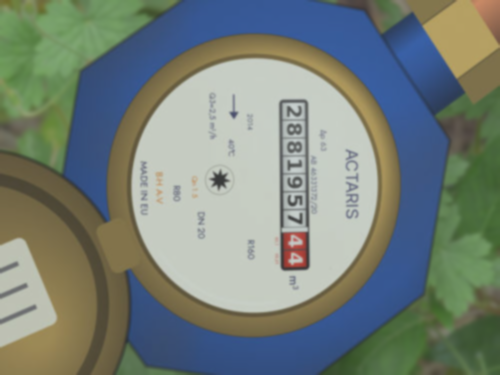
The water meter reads 2881957.44 m³
